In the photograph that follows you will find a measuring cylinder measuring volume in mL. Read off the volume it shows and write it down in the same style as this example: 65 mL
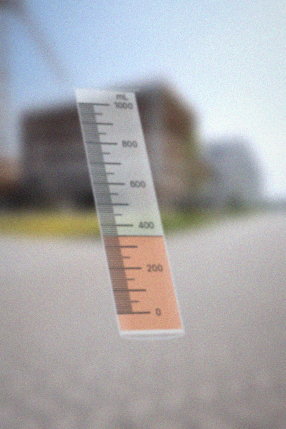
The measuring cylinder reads 350 mL
